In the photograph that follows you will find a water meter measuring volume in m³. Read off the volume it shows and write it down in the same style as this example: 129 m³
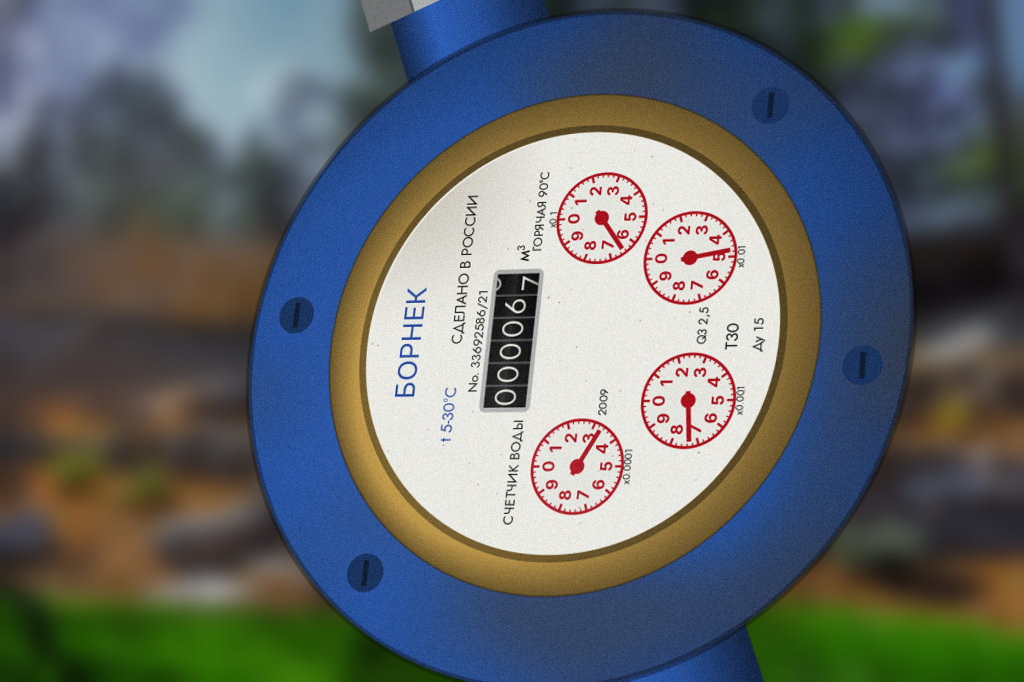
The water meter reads 66.6473 m³
